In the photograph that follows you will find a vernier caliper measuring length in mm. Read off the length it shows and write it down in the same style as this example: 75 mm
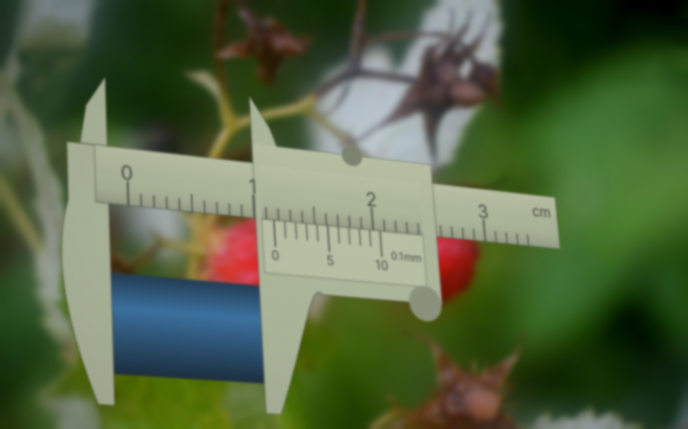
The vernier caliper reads 11.6 mm
